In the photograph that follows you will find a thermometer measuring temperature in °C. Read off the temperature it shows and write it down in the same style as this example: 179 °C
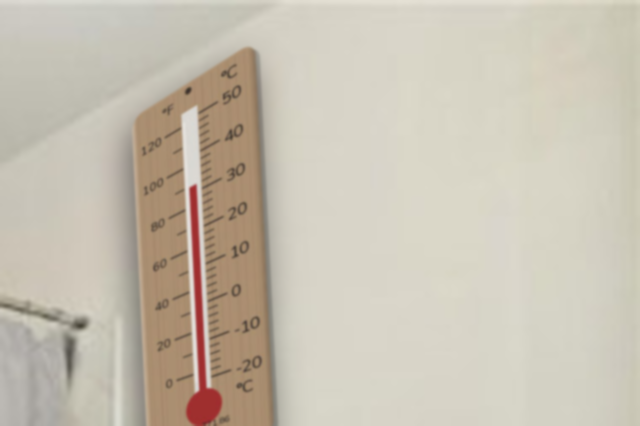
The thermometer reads 32 °C
